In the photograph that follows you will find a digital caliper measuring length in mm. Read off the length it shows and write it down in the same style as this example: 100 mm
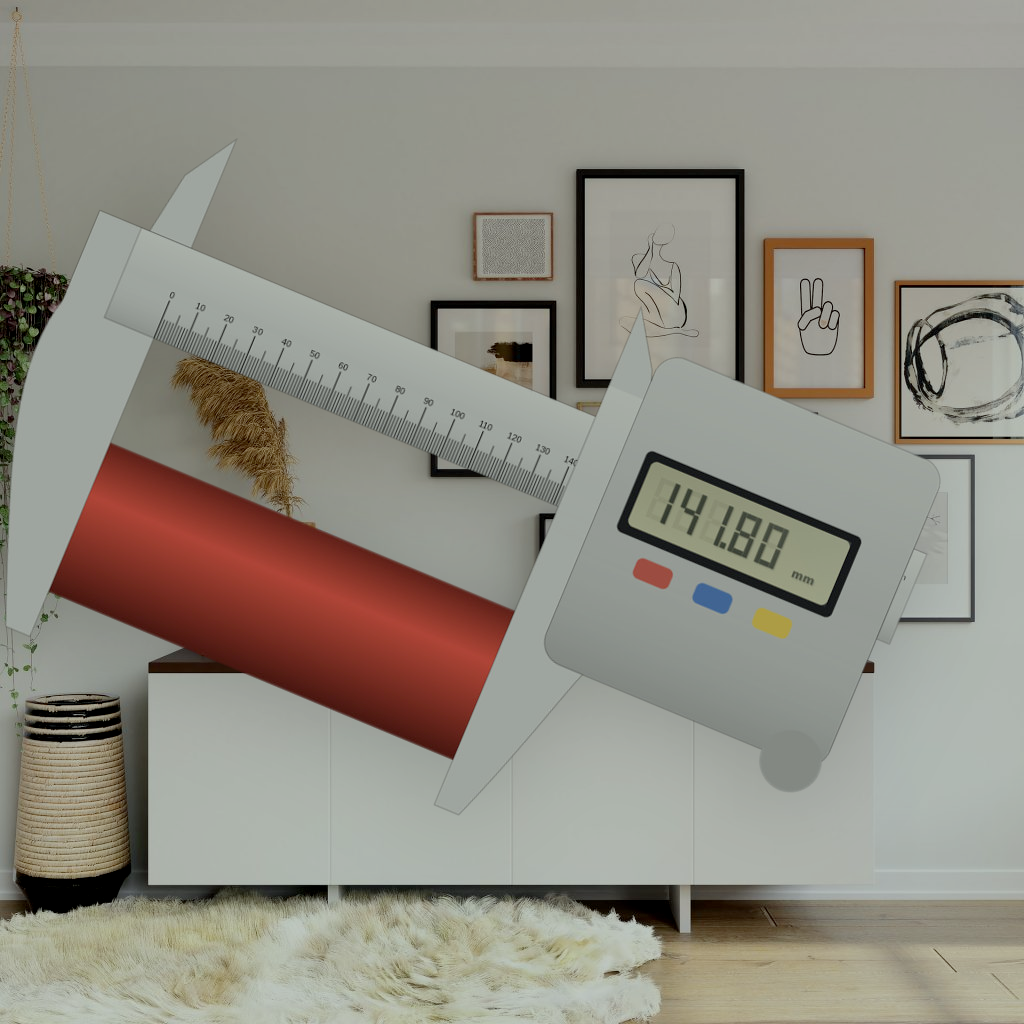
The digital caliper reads 141.80 mm
